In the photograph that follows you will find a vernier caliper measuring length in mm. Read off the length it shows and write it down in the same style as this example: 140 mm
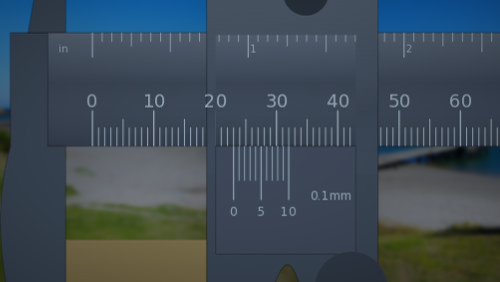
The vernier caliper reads 23.0 mm
